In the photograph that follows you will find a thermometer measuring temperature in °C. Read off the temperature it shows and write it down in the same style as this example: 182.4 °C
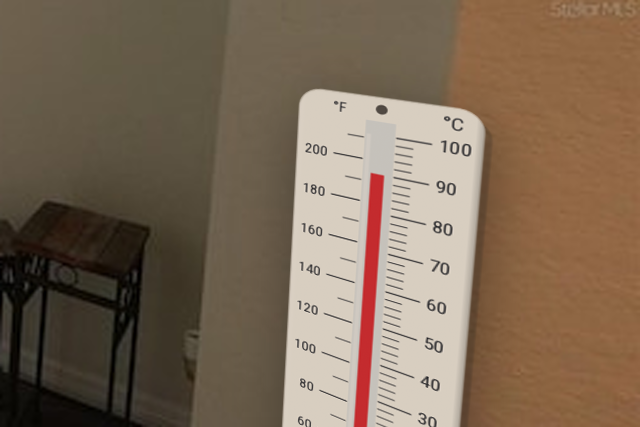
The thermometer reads 90 °C
